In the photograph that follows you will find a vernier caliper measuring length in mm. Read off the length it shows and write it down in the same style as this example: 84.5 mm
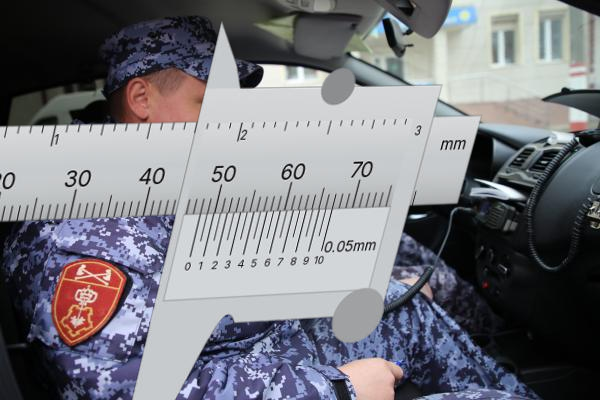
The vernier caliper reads 48.0 mm
